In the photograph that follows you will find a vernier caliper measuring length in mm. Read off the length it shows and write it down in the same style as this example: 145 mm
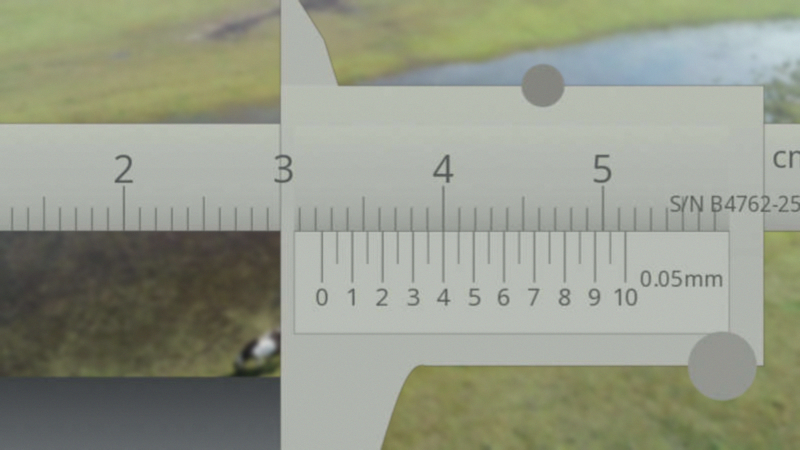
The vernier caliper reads 32.4 mm
